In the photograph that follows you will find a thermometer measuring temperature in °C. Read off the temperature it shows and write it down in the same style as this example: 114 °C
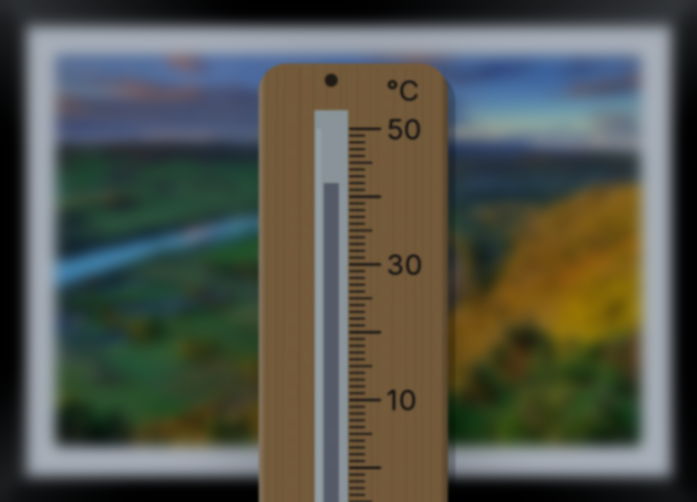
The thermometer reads 42 °C
